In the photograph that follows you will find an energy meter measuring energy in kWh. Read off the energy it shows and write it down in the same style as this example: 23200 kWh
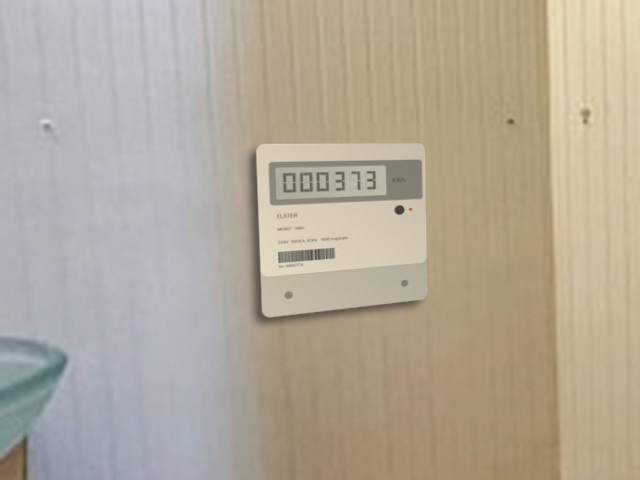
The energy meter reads 373 kWh
